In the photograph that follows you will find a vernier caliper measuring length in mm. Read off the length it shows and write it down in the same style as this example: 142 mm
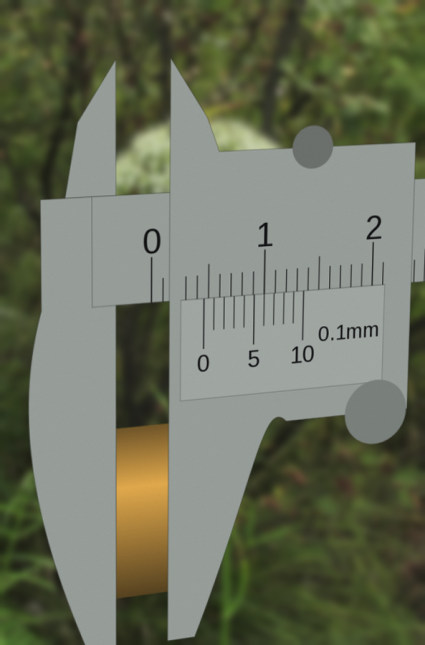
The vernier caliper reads 4.6 mm
